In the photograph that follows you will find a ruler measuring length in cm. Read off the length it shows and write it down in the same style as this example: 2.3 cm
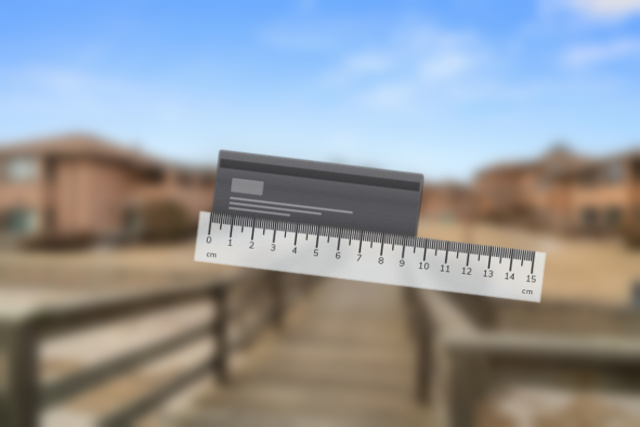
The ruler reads 9.5 cm
